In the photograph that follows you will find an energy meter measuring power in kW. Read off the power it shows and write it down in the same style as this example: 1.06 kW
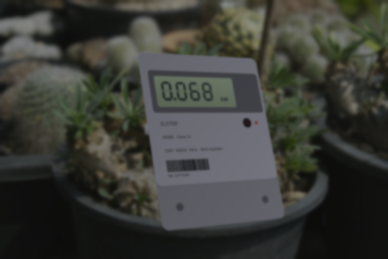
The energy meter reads 0.068 kW
